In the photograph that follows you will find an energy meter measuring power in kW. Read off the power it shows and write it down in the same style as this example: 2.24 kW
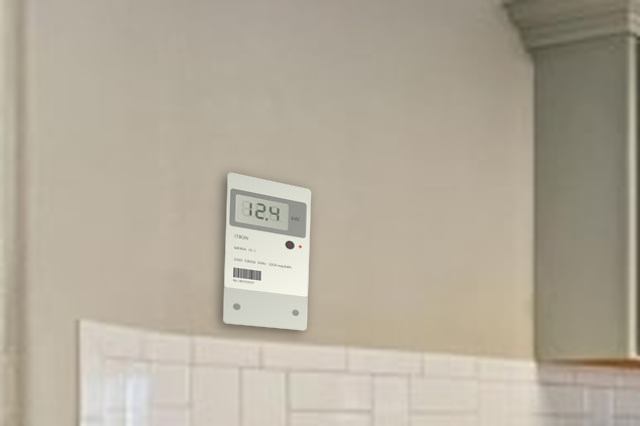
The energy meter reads 12.4 kW
